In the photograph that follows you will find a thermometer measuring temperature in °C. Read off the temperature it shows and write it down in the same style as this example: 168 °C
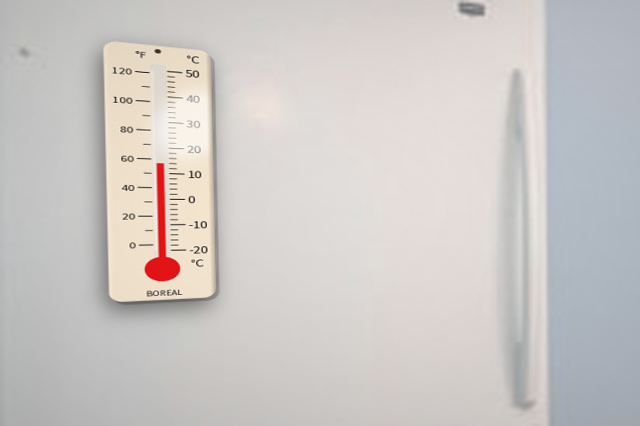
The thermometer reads 14 °C
